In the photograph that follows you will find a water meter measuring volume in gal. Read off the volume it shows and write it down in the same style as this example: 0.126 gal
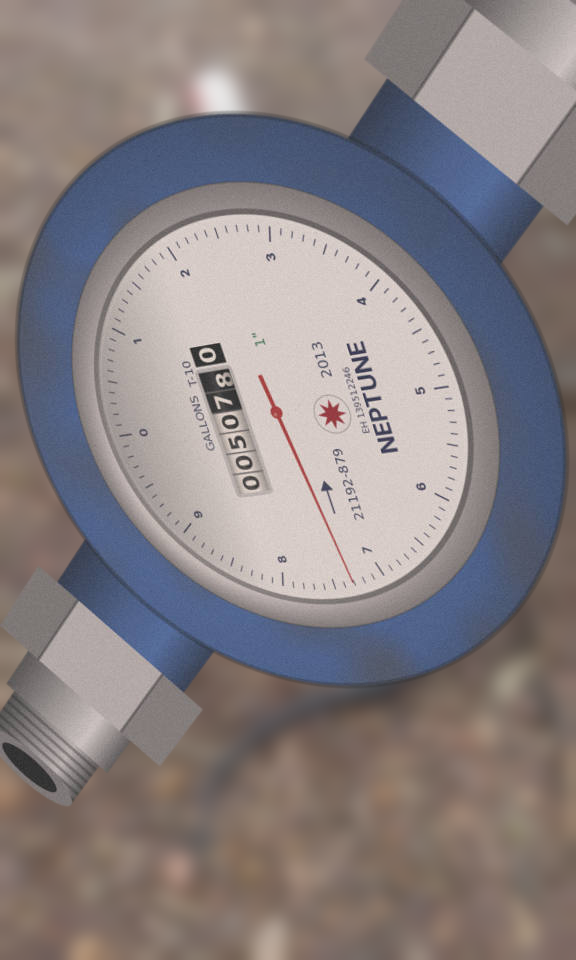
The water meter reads 50777.3 gal
